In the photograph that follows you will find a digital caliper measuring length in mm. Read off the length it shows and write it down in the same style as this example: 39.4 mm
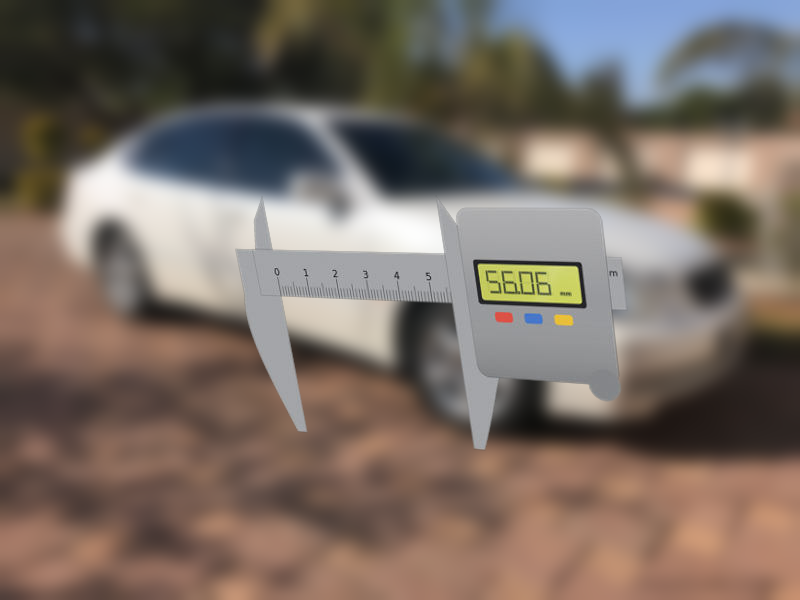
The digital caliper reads 56.06 mm
